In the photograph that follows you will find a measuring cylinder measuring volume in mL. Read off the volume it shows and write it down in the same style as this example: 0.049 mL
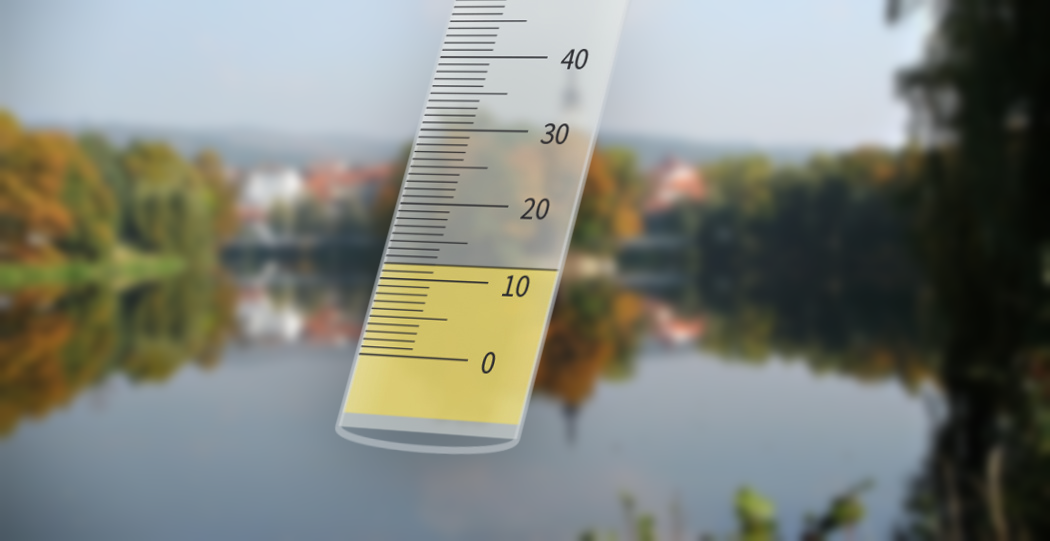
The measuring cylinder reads 12 mL
